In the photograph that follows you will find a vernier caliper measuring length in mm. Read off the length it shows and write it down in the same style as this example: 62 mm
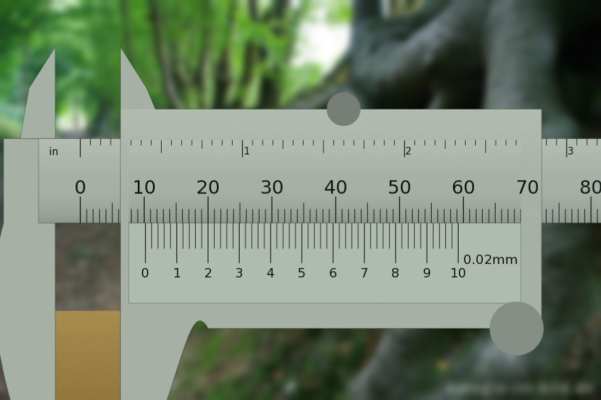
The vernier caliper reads 10.2 mm
